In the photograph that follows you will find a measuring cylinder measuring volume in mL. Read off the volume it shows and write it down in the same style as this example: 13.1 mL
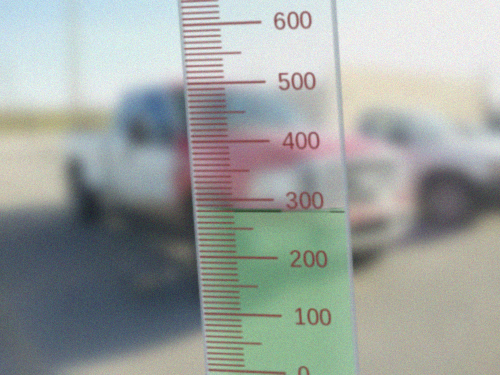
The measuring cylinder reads 280 mL
